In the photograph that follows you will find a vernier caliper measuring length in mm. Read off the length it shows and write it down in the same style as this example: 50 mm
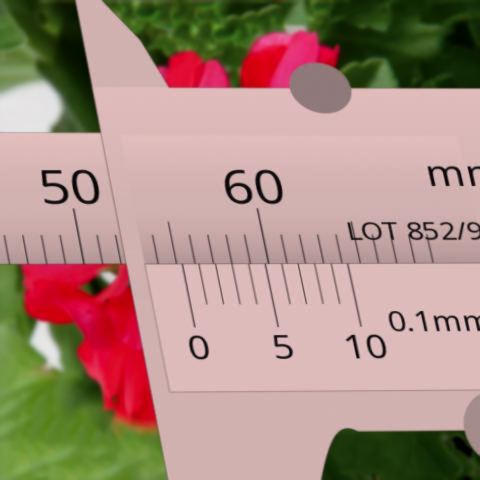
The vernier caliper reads 55.3 mm
